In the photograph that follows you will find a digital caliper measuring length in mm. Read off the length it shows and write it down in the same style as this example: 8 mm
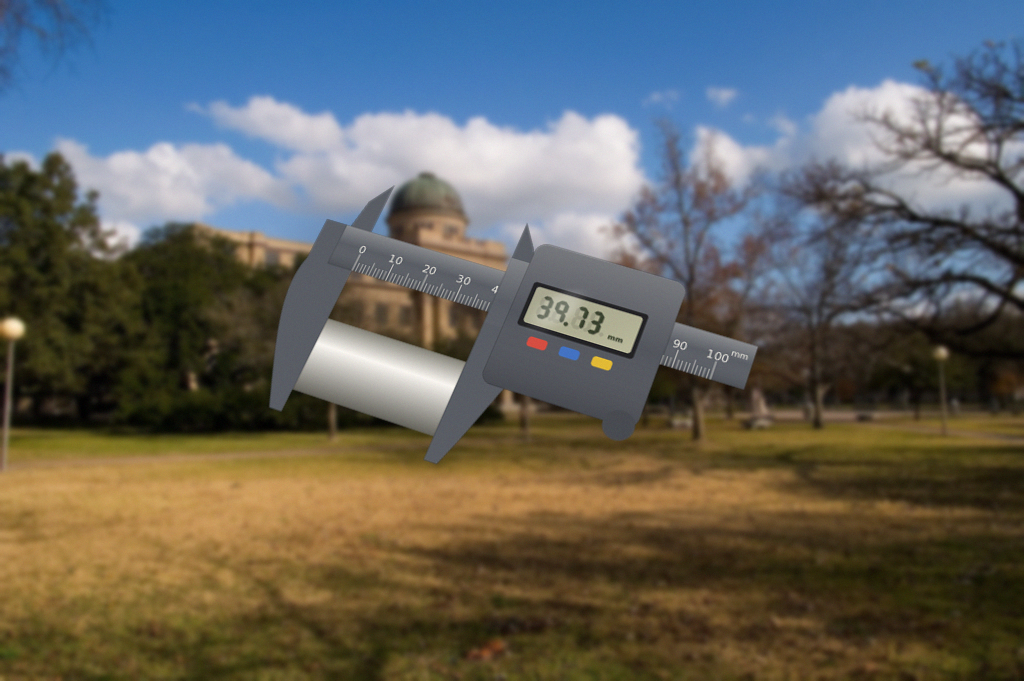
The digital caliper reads 39.73 mm
